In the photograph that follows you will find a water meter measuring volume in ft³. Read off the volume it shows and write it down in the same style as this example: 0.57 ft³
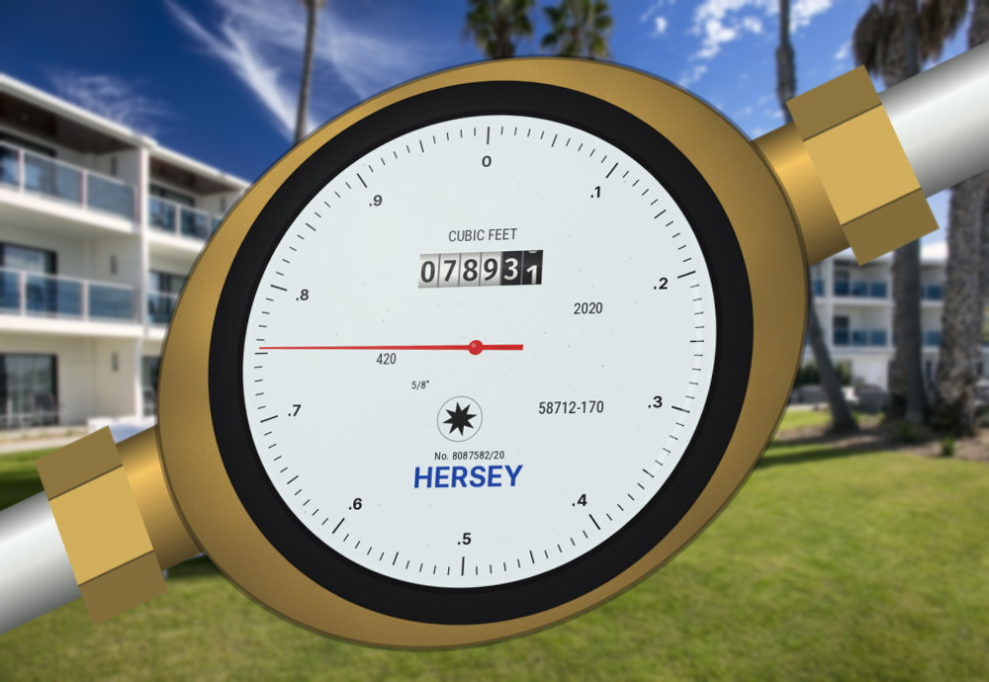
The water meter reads 78930.75 ft³
